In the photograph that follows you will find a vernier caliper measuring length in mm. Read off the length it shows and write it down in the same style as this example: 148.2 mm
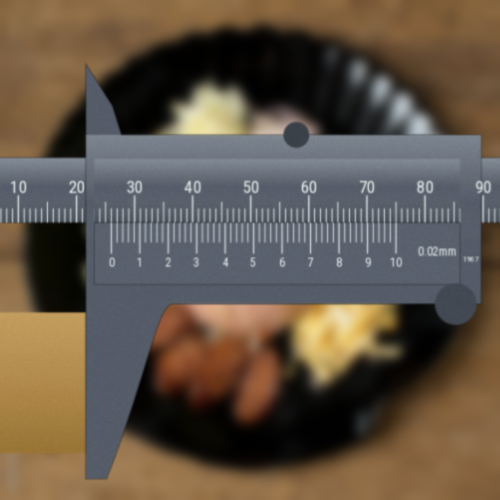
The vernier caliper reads 26.0 mm
